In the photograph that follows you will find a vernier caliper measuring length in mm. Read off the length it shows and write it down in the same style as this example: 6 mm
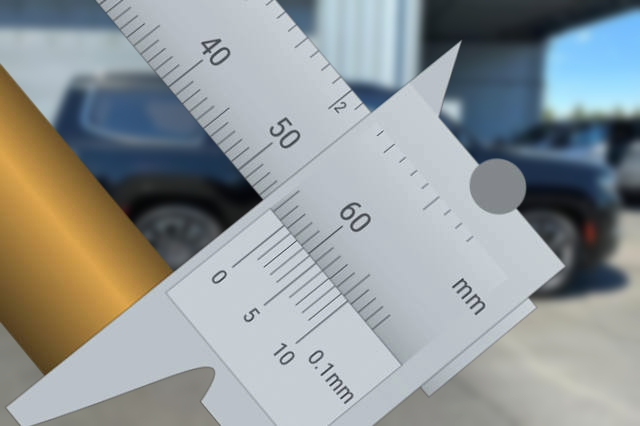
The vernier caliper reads 56.6 mm
